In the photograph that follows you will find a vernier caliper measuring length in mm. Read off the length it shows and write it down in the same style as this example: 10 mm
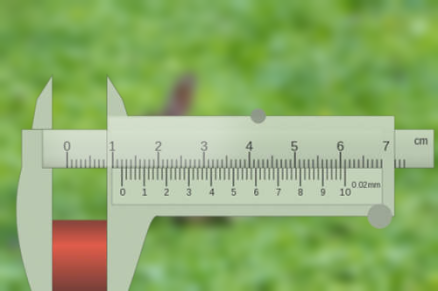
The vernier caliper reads 12.0 mm
